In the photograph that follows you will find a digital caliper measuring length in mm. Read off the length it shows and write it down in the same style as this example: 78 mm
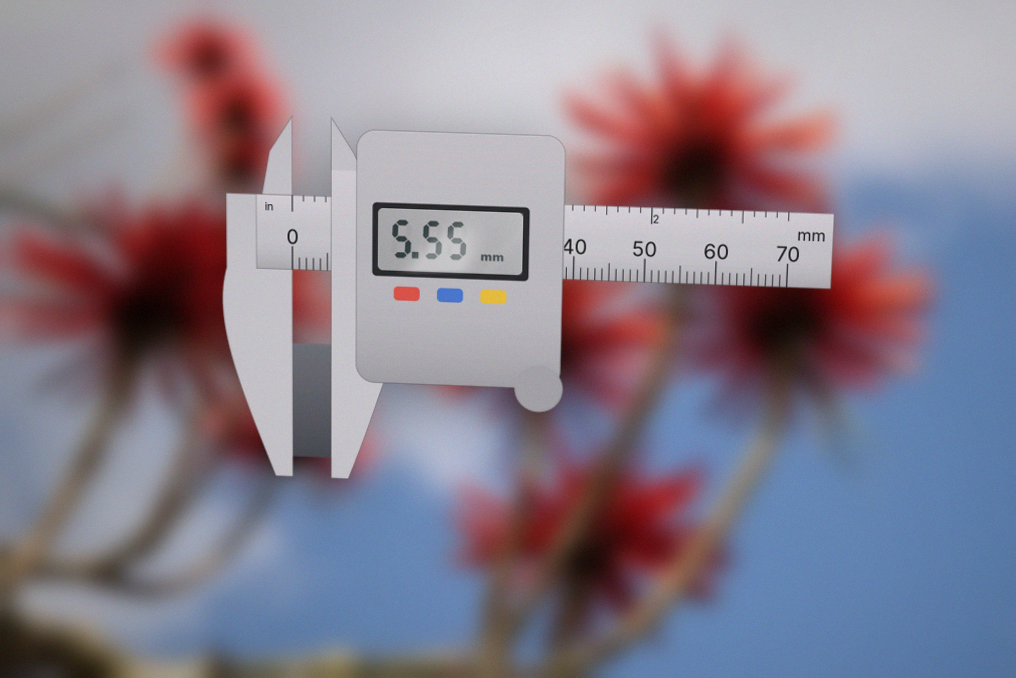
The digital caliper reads 5.55 mm
